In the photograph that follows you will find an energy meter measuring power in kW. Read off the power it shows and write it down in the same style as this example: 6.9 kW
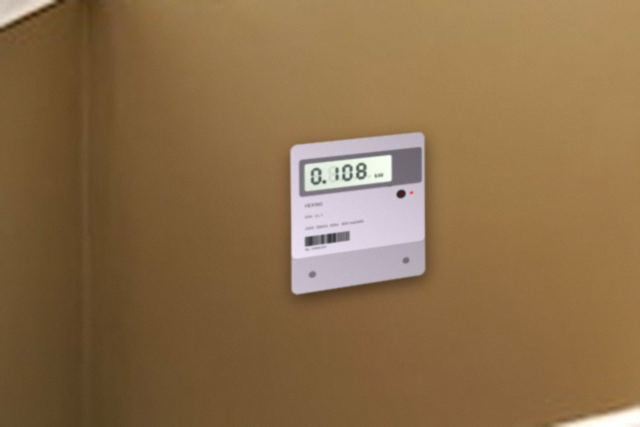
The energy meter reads 0.108 kW
